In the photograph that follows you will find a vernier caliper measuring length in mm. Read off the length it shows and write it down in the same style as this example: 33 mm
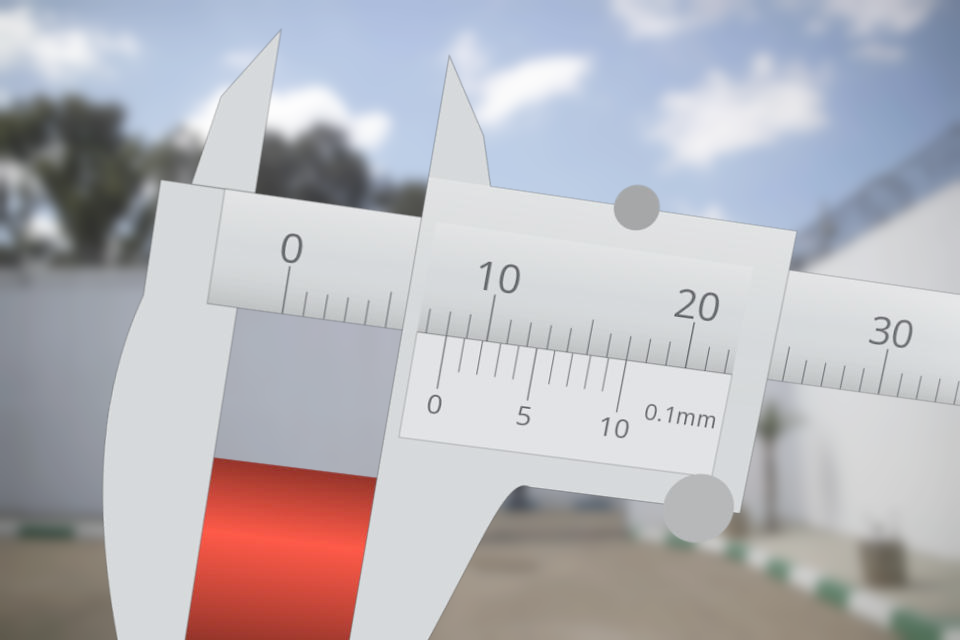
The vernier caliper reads 8.0 mm
